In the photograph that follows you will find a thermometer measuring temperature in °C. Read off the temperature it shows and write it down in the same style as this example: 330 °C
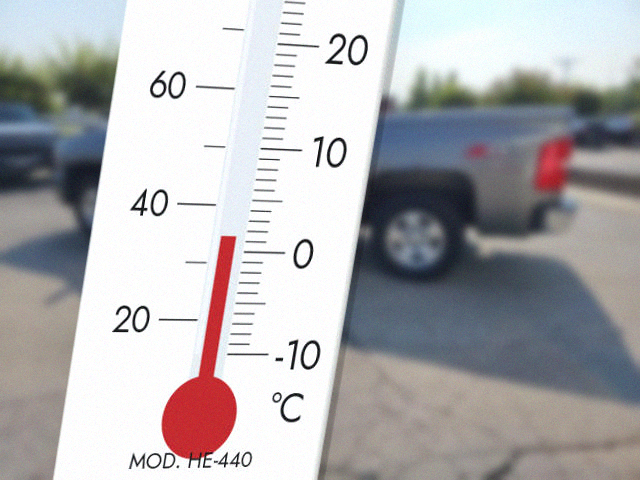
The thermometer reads 1.5 °C
